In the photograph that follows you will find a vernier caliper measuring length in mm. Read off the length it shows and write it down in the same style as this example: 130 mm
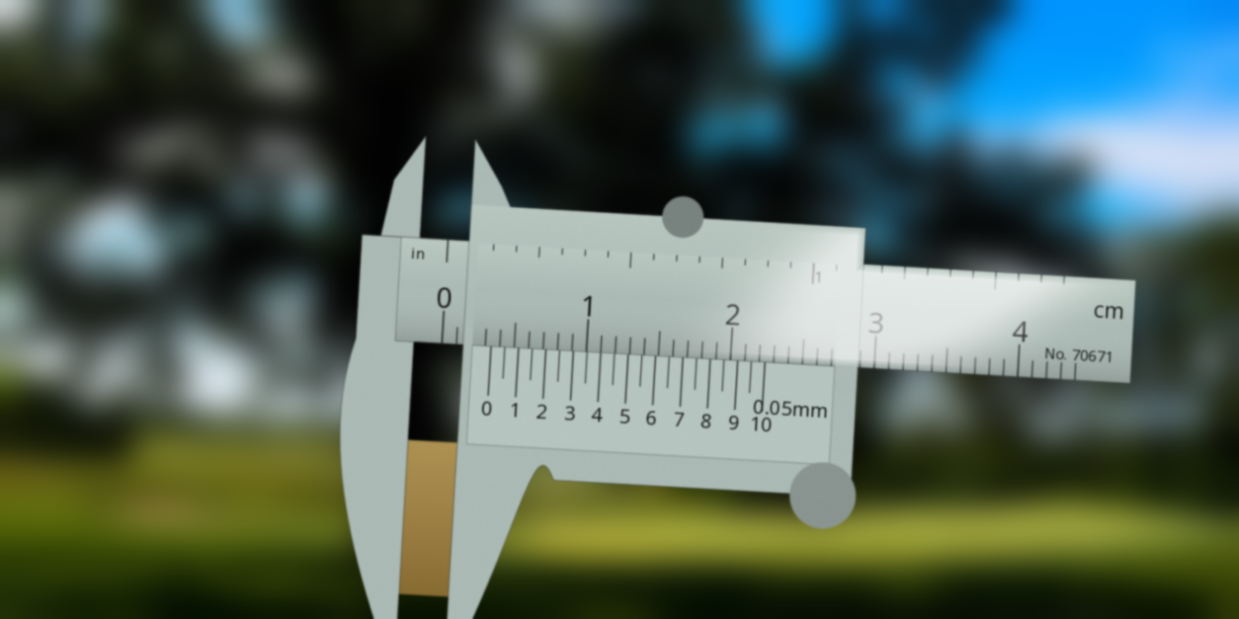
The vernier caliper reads 3.4 mm
